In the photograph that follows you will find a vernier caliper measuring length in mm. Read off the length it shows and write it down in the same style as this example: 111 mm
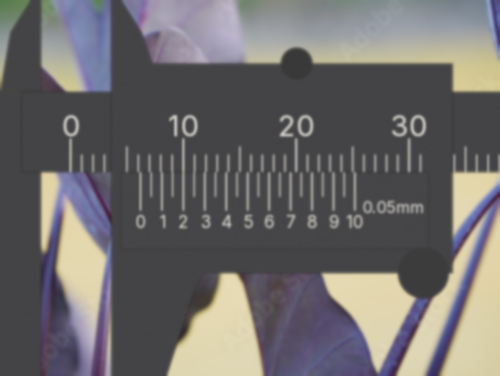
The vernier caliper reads 6.2 mm
